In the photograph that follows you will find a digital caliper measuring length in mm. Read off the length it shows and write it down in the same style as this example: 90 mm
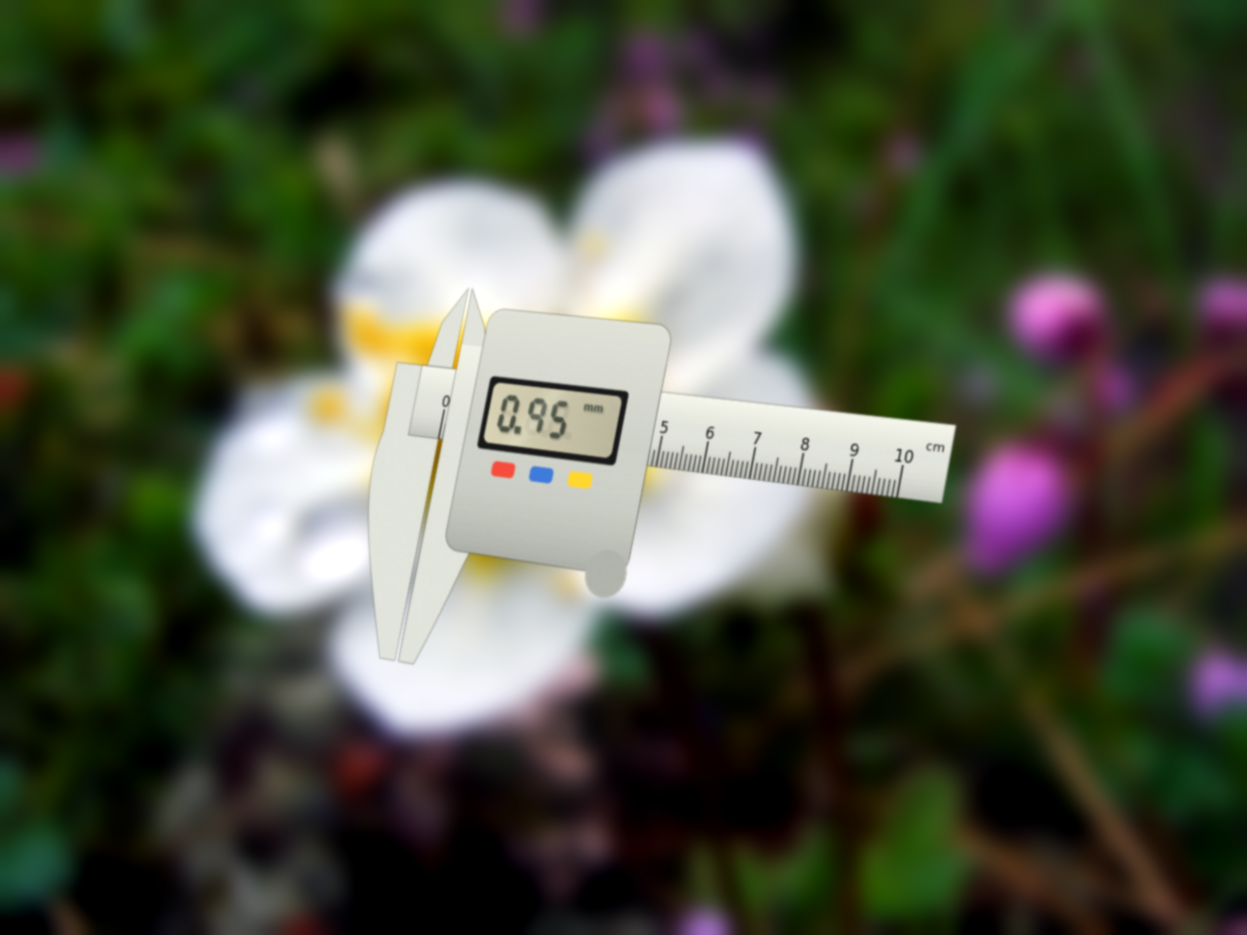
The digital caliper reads 0.95 mm
